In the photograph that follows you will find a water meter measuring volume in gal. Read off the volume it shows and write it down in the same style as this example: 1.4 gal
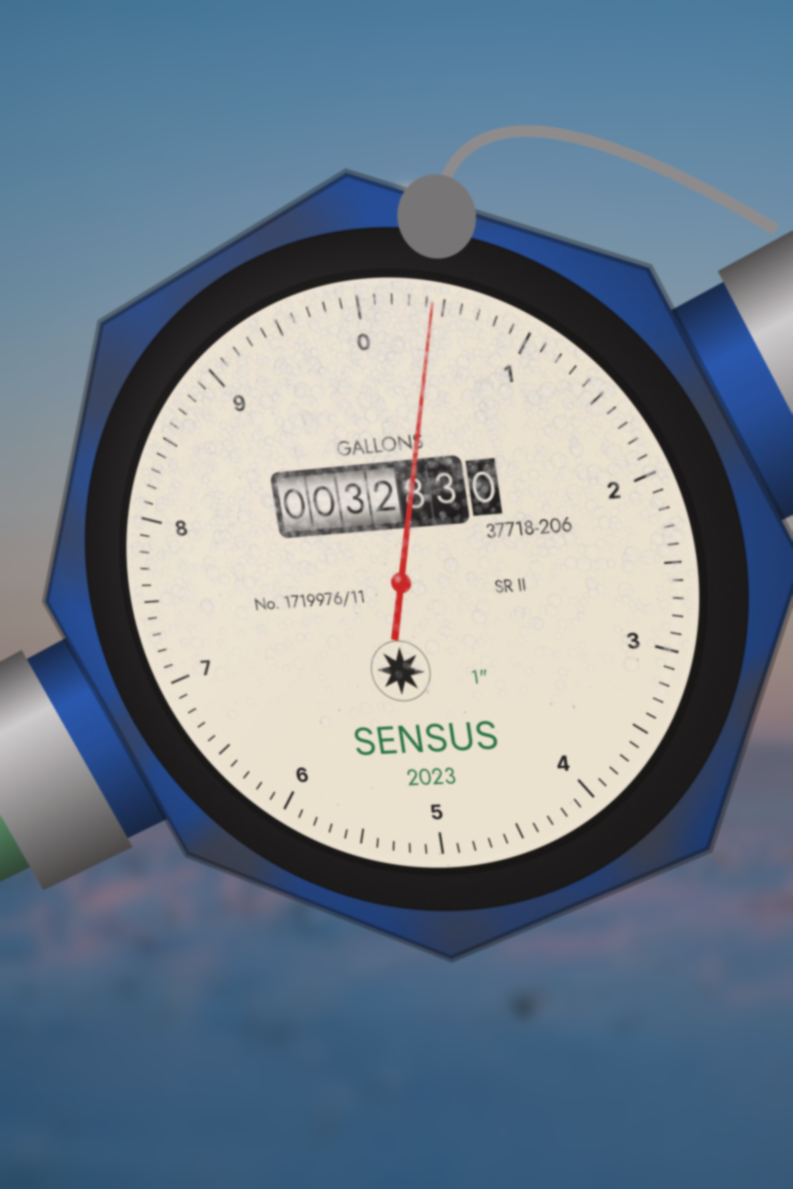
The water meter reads 32830.4 gal
